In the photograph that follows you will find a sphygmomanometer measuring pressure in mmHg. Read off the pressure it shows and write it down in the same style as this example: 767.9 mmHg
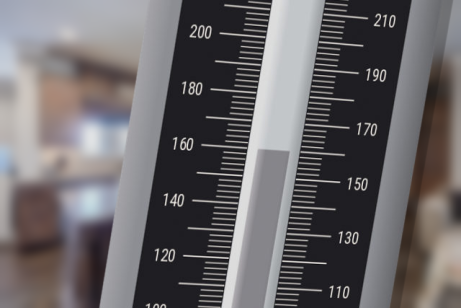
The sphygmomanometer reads 160 mmHg
